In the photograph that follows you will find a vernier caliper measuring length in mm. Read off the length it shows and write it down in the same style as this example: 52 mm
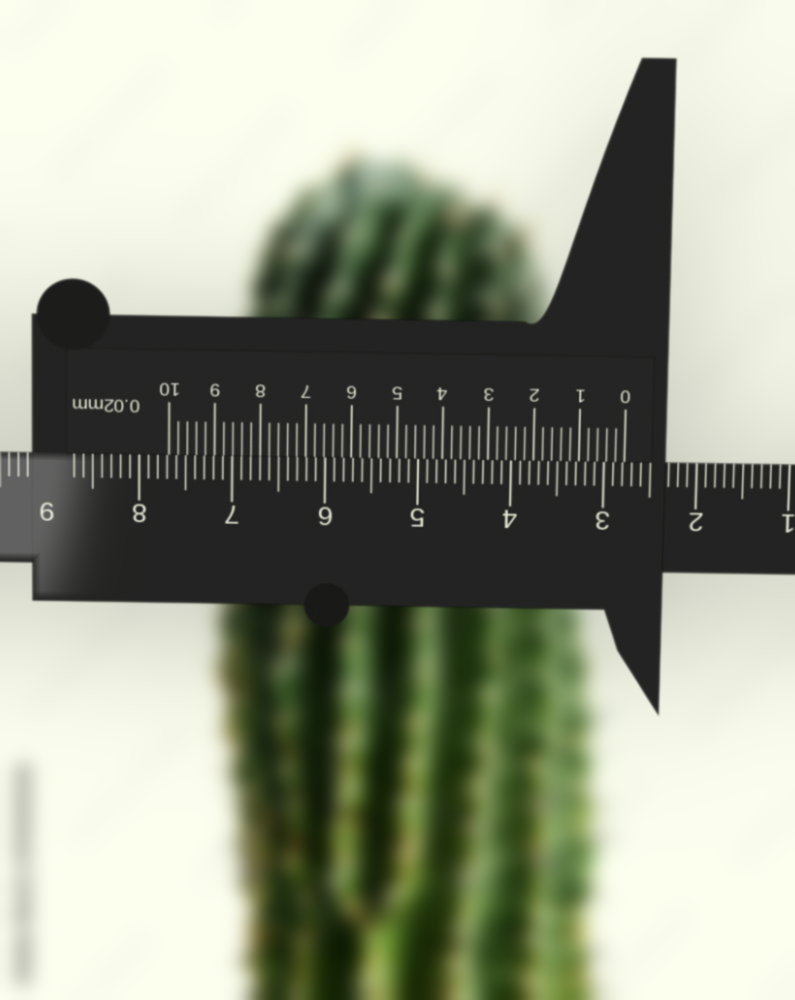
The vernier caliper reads 27.8 mm
